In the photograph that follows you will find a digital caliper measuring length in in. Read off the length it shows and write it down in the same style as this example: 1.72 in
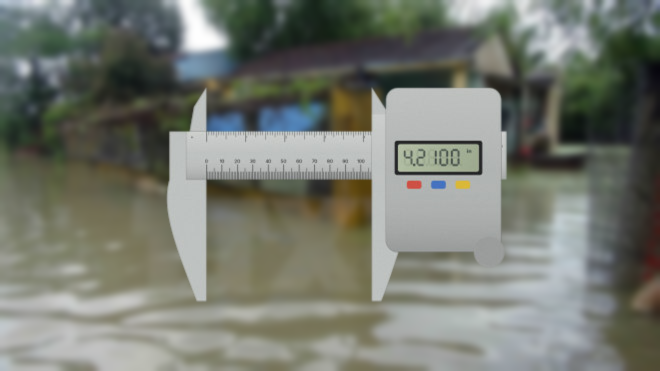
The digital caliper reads 4.2100 in
